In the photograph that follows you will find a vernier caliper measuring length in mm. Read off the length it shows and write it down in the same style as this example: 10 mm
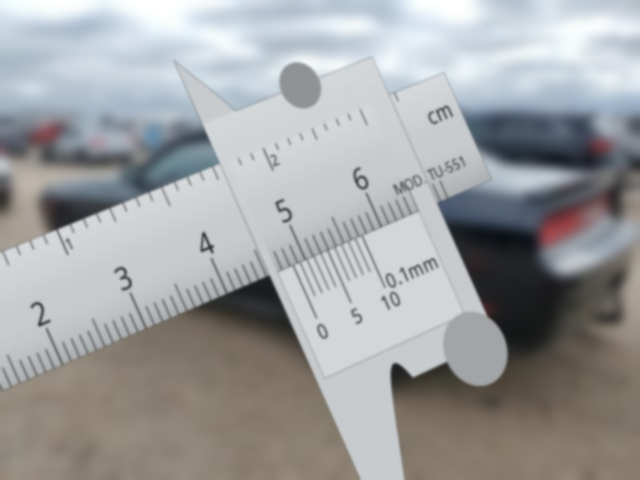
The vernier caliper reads 48.4 mm
